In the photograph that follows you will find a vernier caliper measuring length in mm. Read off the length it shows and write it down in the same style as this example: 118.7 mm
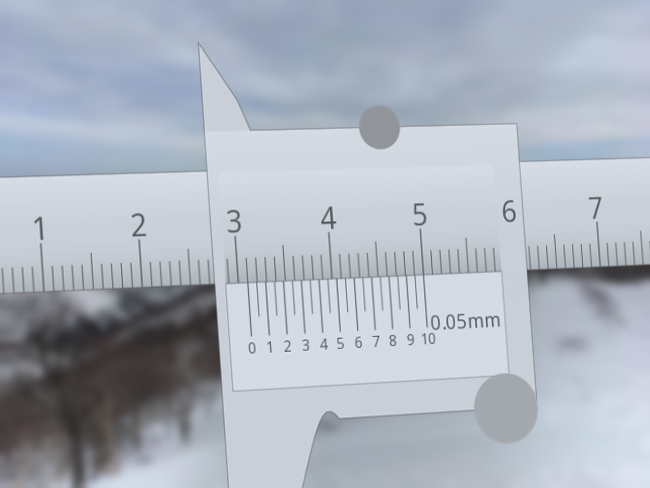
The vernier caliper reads 31.0 mm
